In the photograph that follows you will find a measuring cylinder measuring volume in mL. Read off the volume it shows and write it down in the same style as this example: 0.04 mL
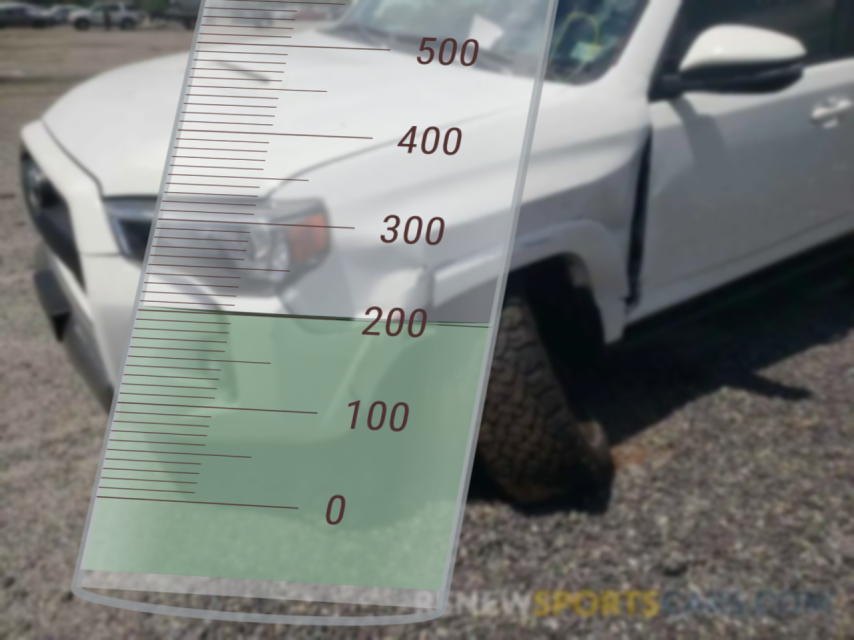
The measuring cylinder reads 200 mL
